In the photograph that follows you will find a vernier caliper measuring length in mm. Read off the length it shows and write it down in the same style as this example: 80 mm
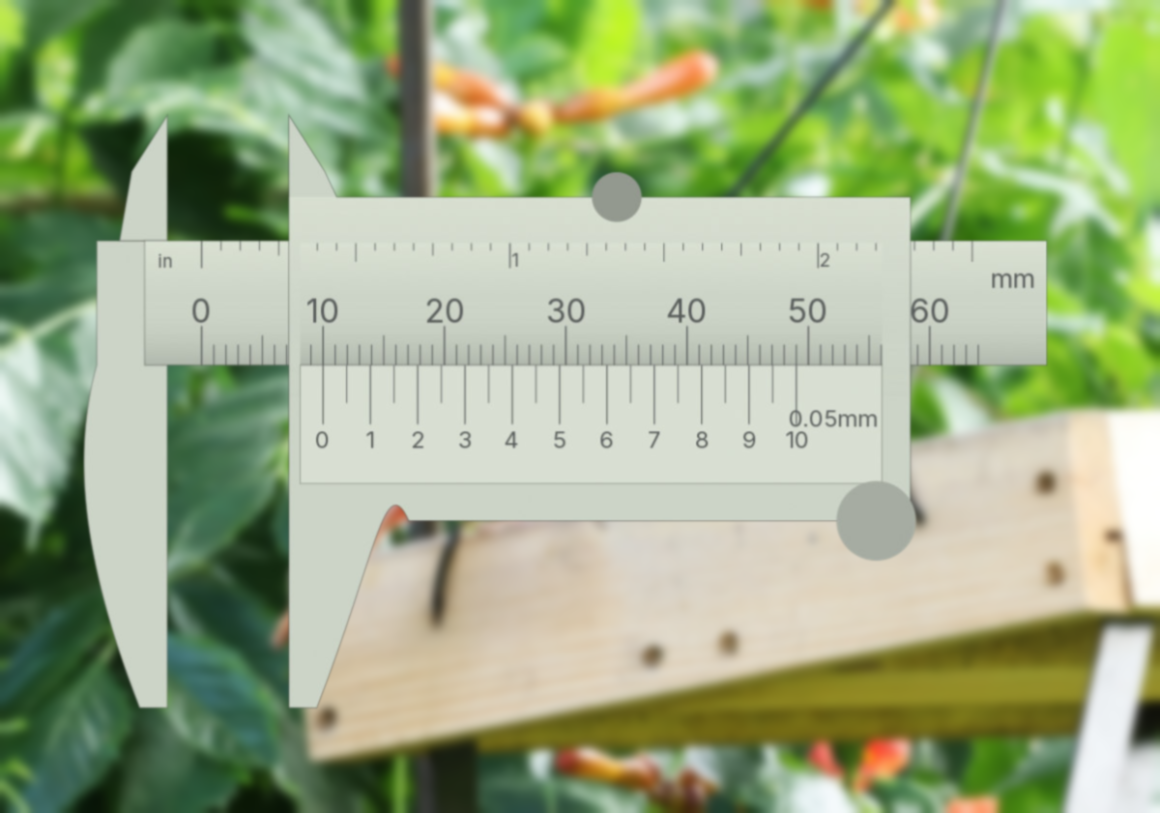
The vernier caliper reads 10.0 mm
